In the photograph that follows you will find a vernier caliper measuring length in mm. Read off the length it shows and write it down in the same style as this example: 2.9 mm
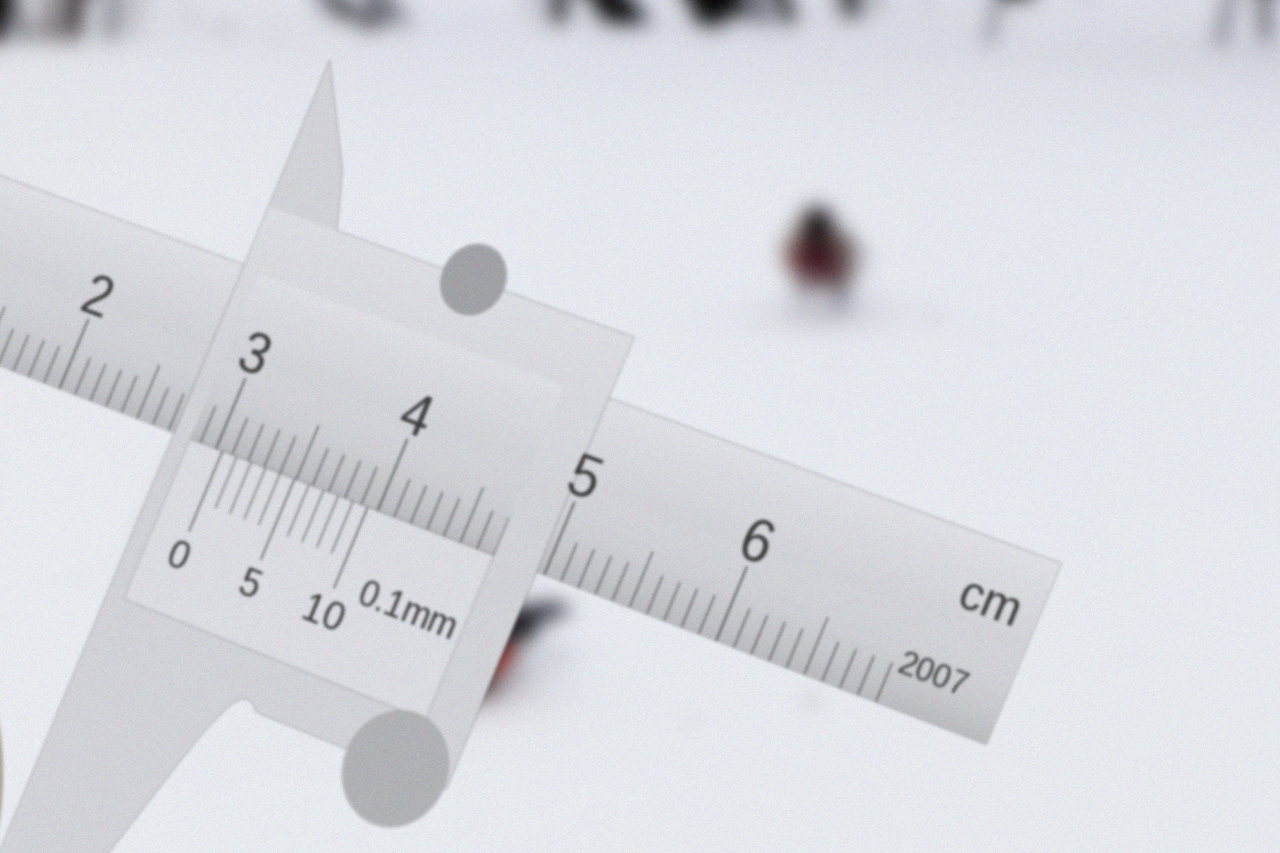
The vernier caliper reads 30.4 mm
